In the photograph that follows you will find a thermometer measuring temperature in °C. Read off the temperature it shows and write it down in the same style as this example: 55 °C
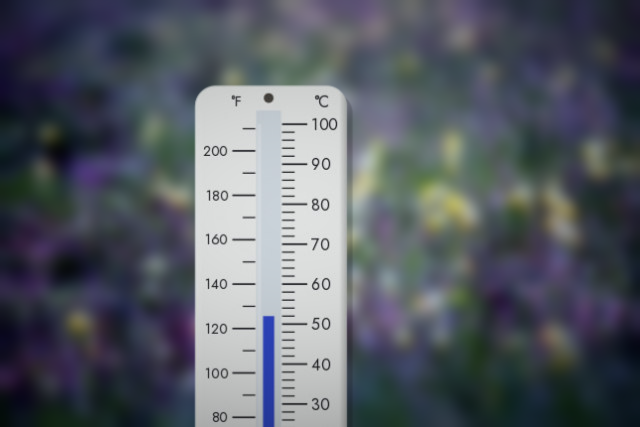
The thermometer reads 52 °C
